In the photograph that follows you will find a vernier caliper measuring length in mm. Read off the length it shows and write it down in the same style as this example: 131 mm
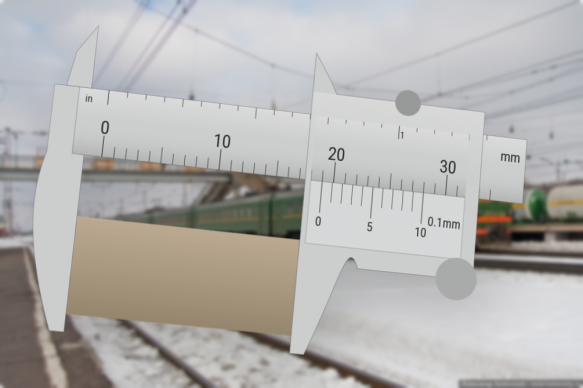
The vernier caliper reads 19.0 mm
